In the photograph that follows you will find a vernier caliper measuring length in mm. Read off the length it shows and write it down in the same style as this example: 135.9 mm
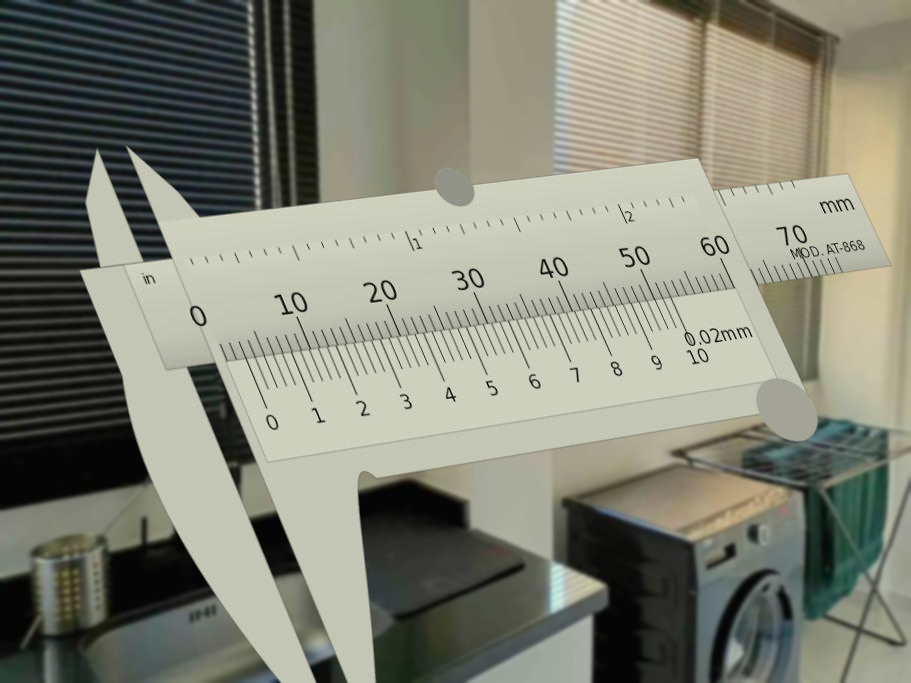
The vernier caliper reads 3.0 mm
